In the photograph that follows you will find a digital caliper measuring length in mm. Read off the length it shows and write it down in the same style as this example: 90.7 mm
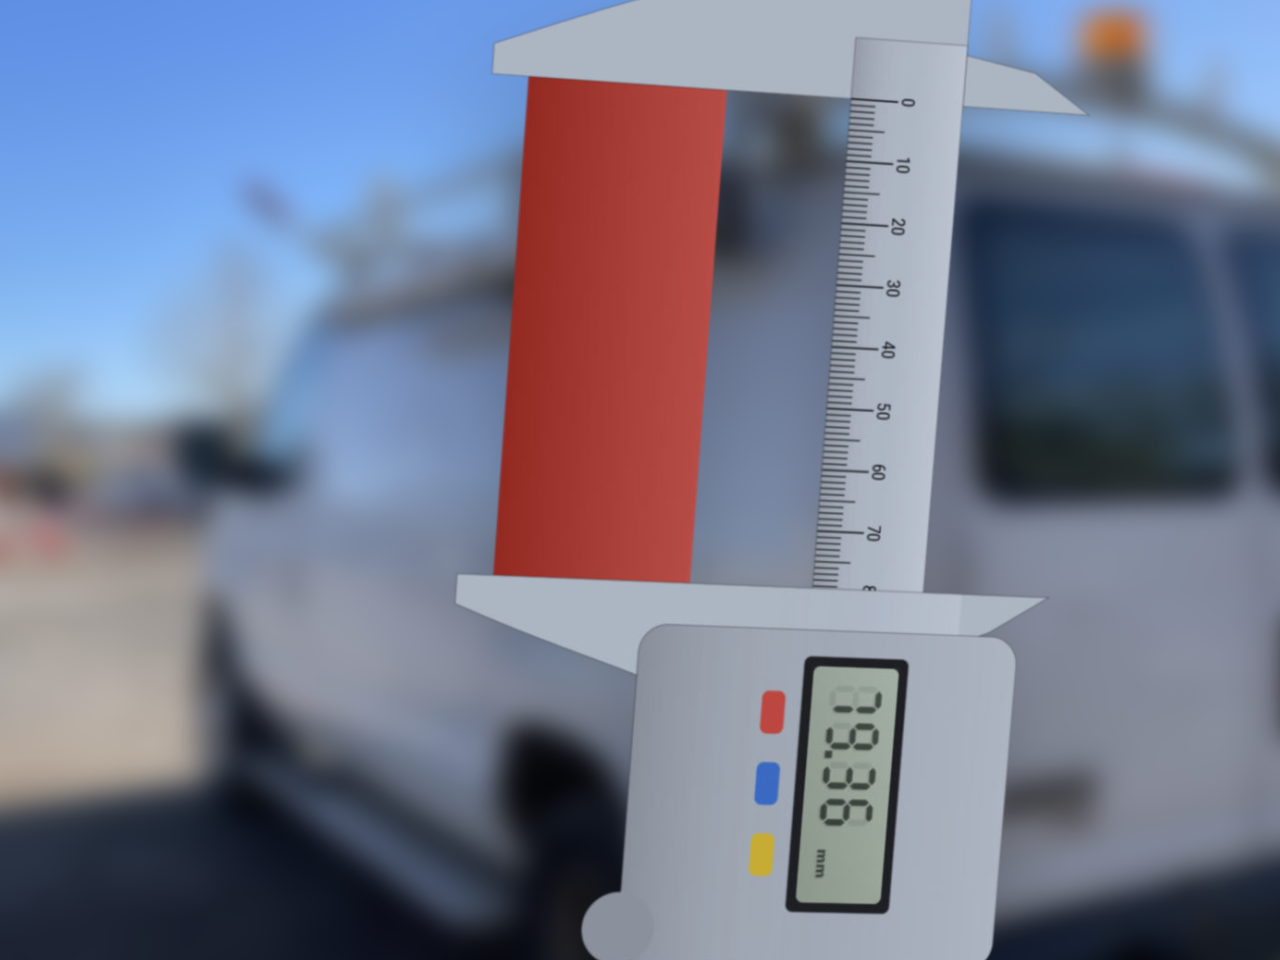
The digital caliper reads 79.36 mm
